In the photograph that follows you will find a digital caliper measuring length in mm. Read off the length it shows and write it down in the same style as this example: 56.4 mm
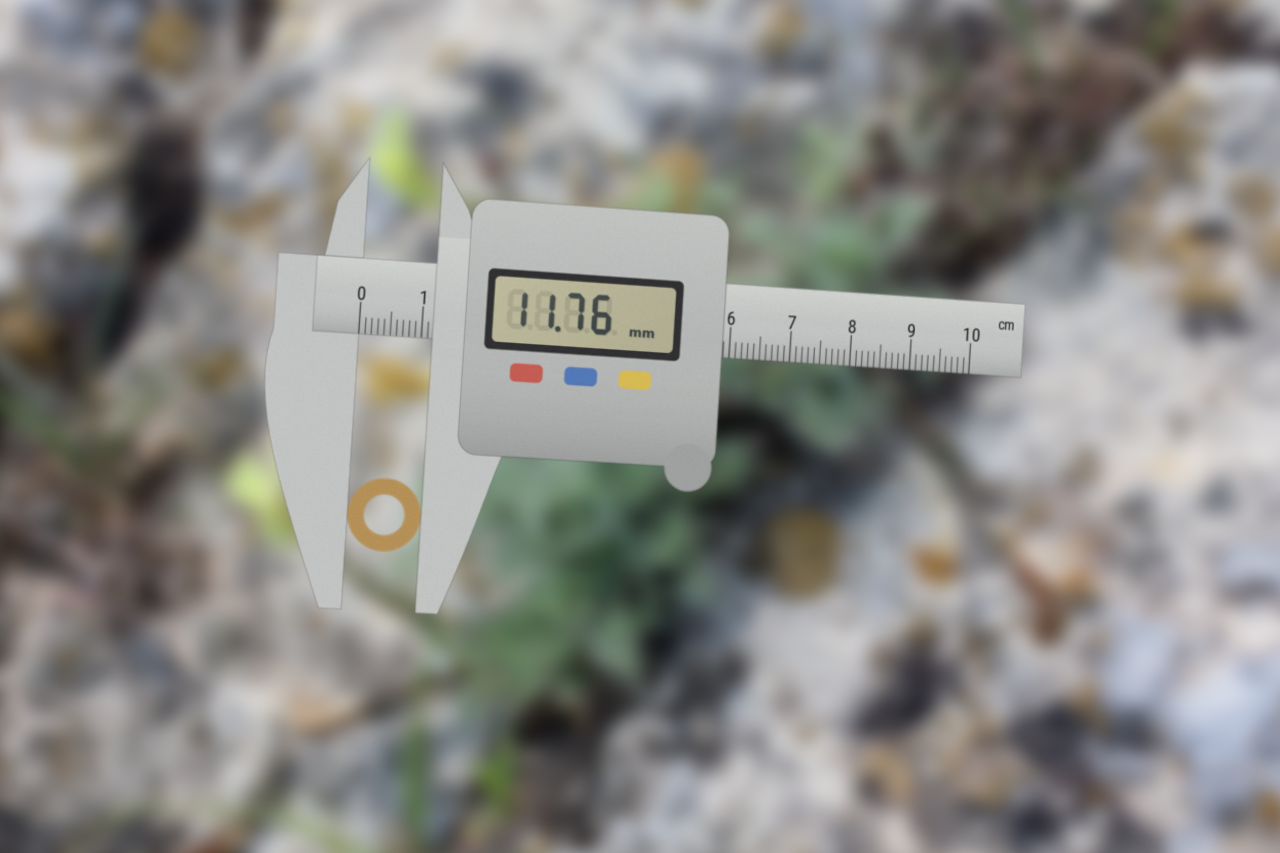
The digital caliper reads 11.76 mm
